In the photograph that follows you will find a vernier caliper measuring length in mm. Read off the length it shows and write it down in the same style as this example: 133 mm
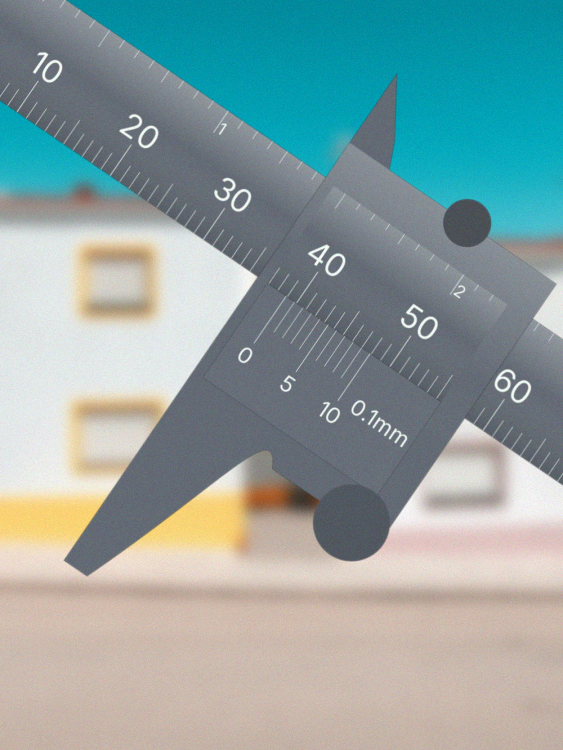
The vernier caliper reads 38.9 mm
